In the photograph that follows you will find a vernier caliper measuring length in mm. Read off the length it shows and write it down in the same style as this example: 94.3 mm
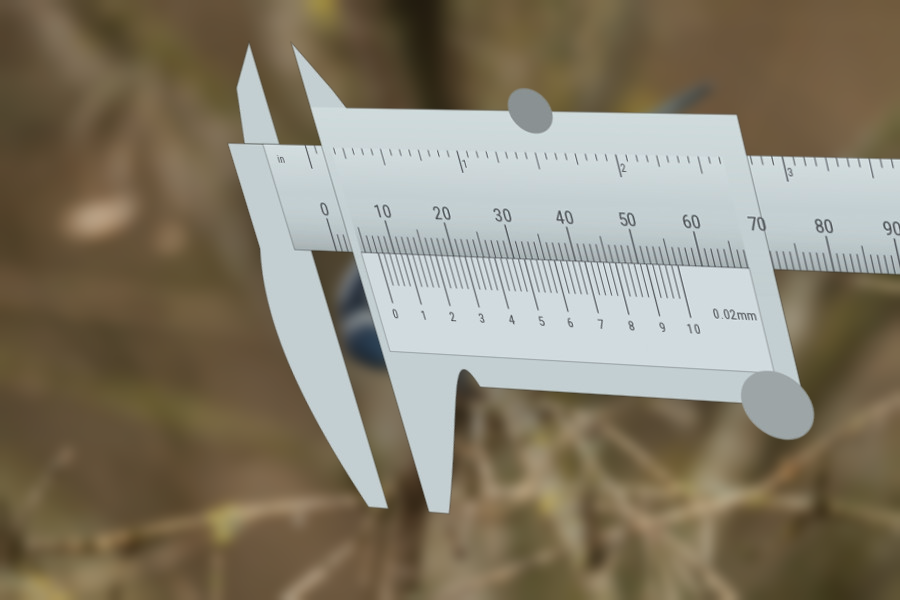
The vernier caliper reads 7.2 mm
